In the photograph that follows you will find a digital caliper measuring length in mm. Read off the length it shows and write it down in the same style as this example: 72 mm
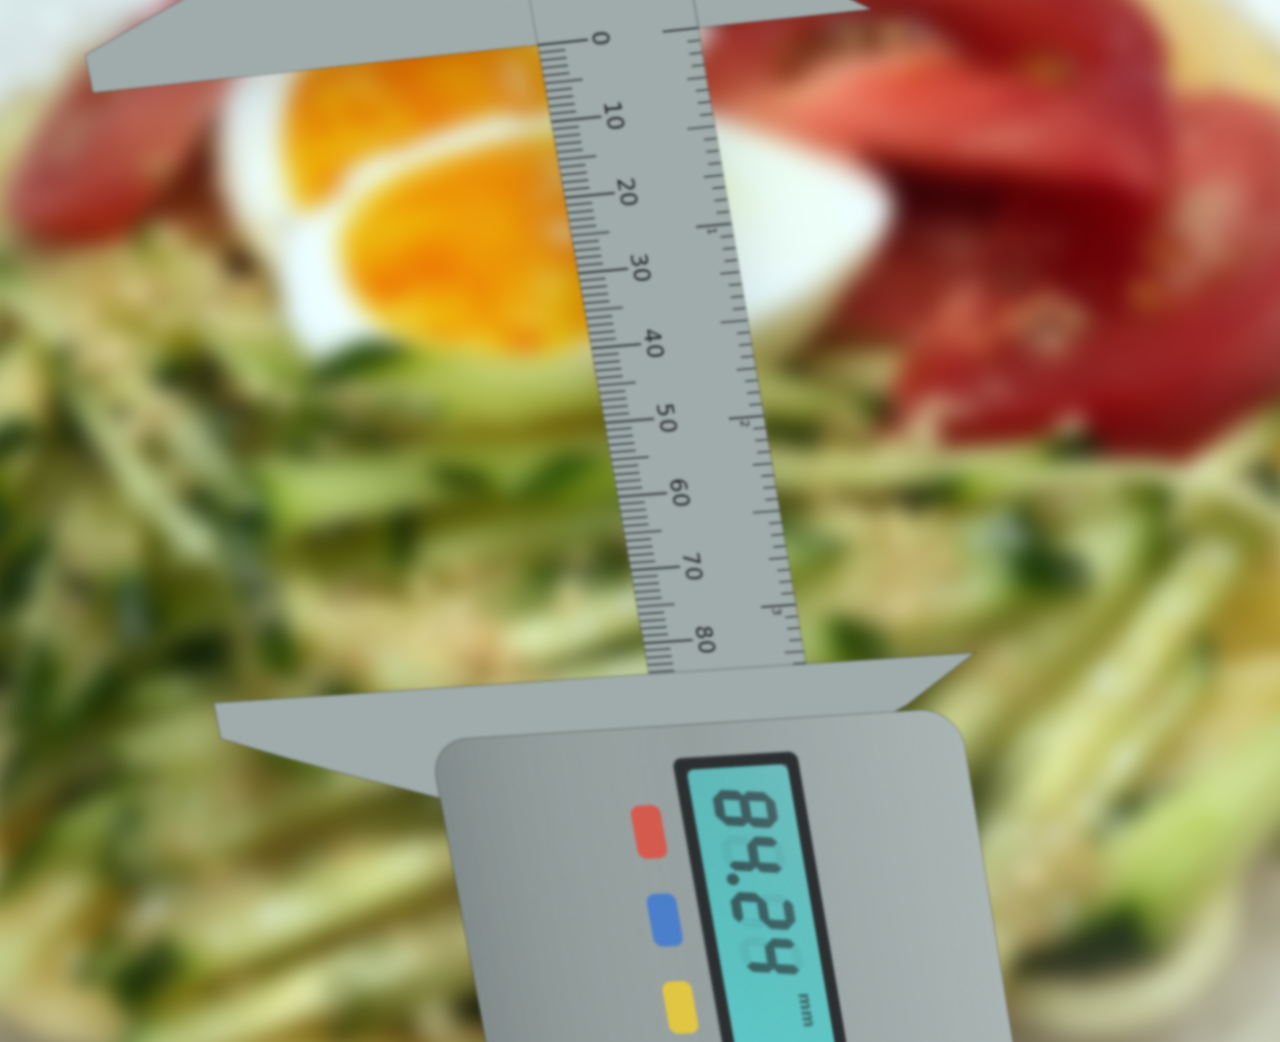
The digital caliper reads 84.24 mm
